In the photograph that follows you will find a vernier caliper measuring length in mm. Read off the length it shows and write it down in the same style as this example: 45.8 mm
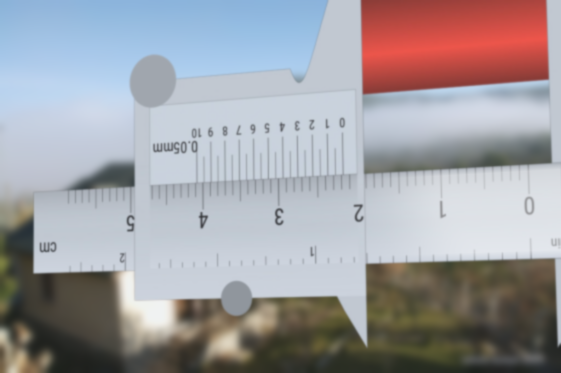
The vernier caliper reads 21.8 mm
